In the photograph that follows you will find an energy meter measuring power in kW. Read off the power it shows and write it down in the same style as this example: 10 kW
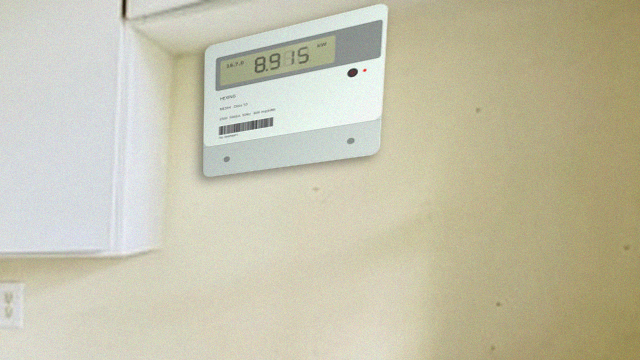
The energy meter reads 8.915 kW
